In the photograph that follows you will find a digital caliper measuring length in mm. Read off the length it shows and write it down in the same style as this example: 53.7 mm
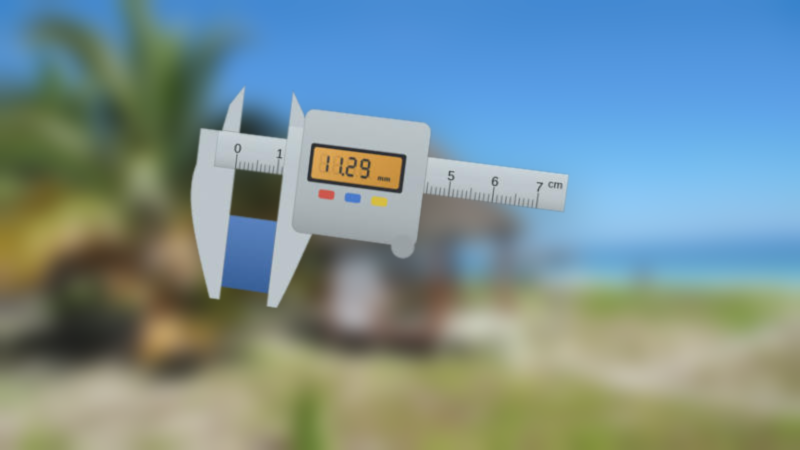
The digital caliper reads 11.29 mm
